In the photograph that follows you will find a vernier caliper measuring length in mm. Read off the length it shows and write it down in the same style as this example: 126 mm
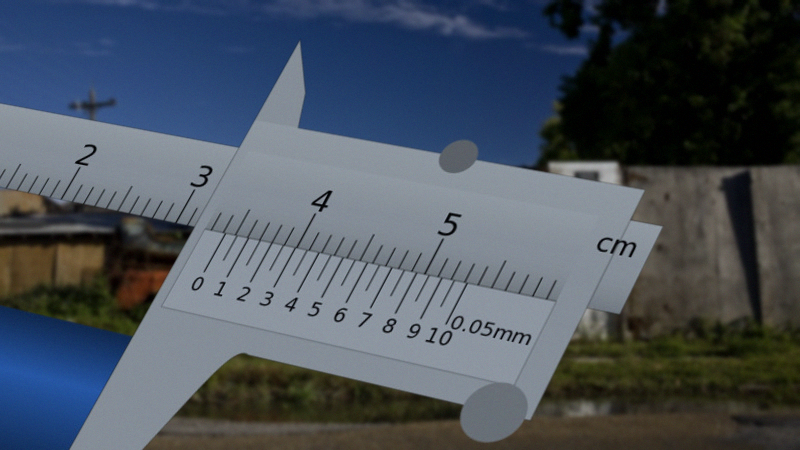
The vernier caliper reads 34.2 mm
